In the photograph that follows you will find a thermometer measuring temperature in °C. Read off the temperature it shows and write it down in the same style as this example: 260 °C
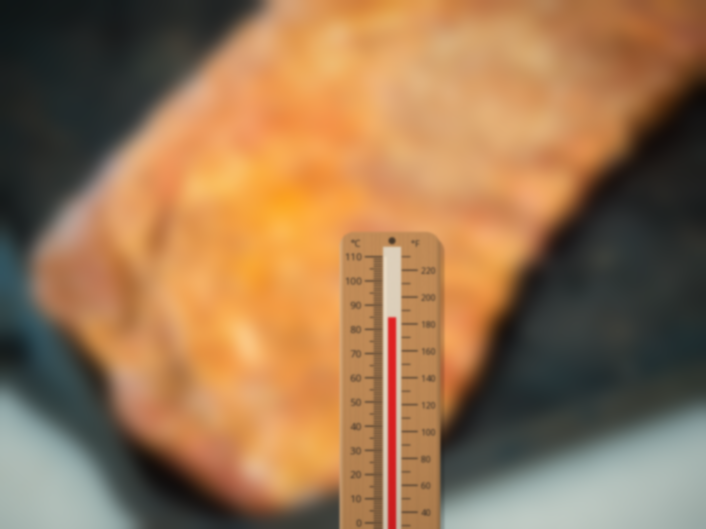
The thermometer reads 85 °C
